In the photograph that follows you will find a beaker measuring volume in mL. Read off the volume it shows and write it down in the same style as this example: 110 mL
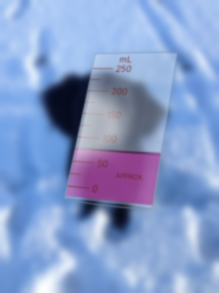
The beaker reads 75 mL
